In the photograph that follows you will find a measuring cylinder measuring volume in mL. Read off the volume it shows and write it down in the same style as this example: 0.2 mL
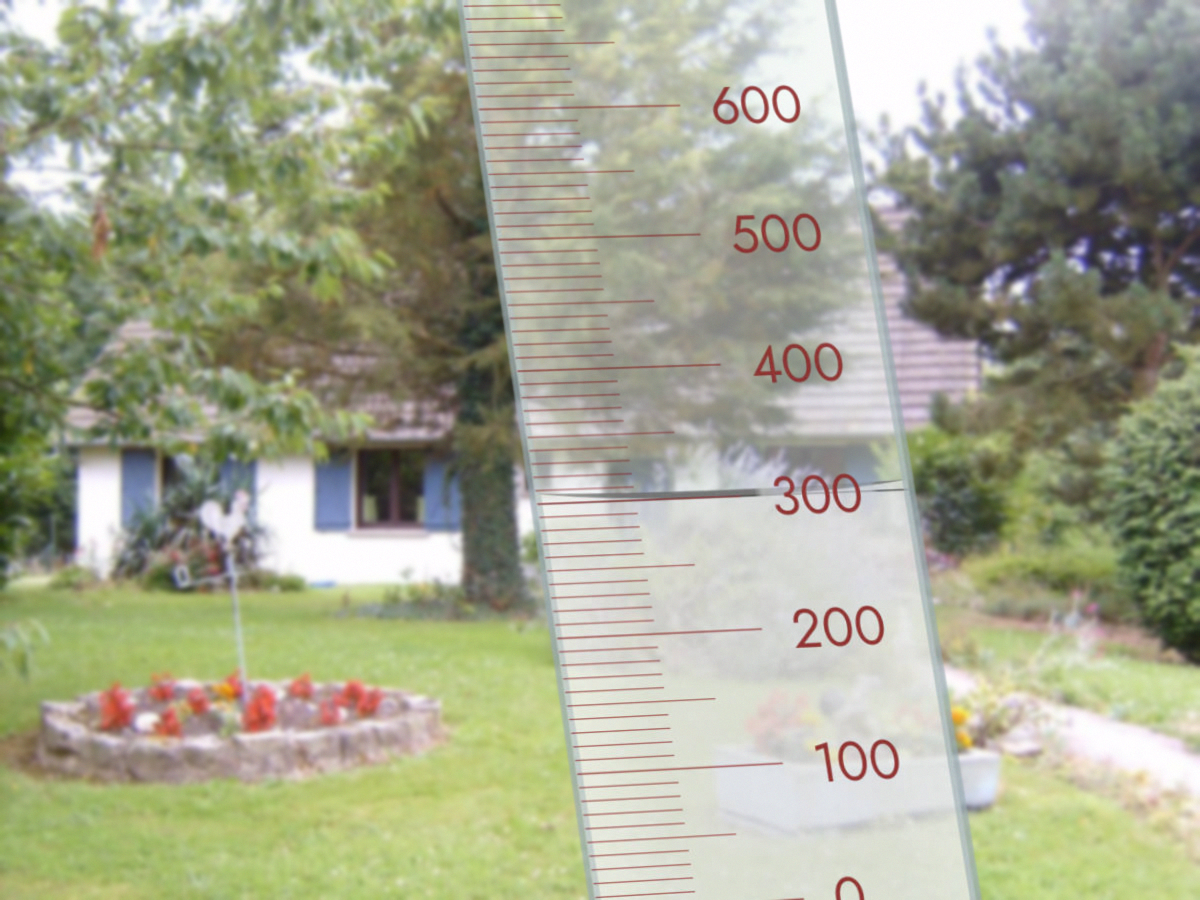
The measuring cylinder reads 300 mL
